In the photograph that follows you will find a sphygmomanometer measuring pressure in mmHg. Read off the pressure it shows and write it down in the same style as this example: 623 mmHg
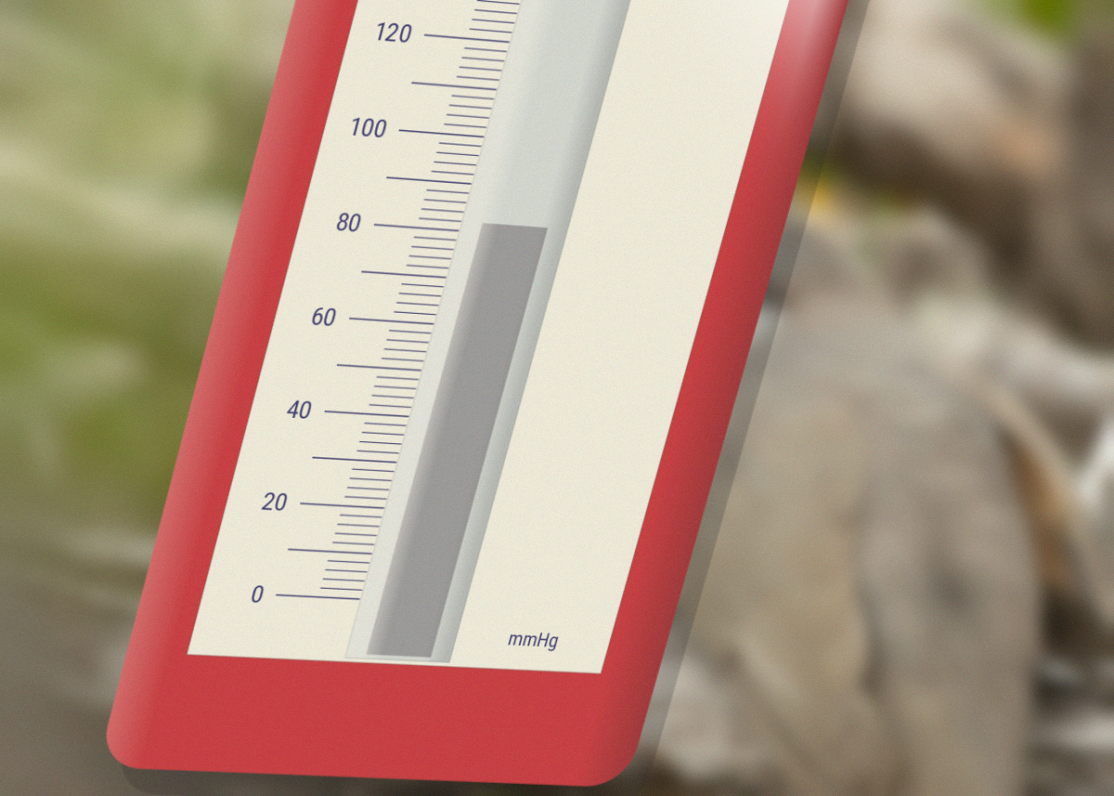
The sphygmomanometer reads 82 mmHg
